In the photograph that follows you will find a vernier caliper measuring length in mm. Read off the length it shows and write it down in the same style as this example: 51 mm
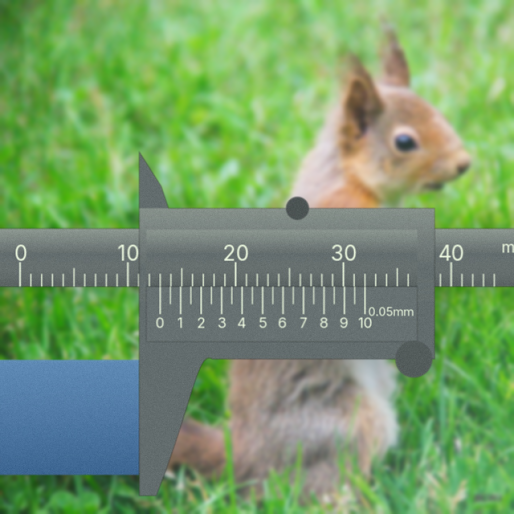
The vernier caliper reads 13.0 mm
